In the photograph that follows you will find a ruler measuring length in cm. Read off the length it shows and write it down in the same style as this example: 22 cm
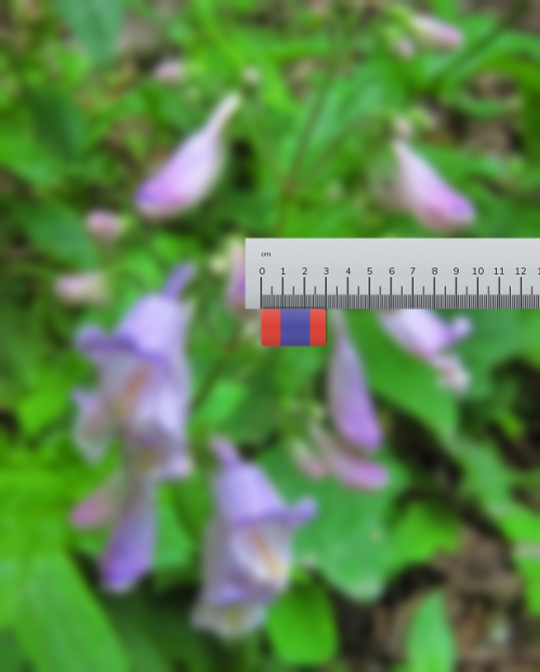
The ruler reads 3 cm
